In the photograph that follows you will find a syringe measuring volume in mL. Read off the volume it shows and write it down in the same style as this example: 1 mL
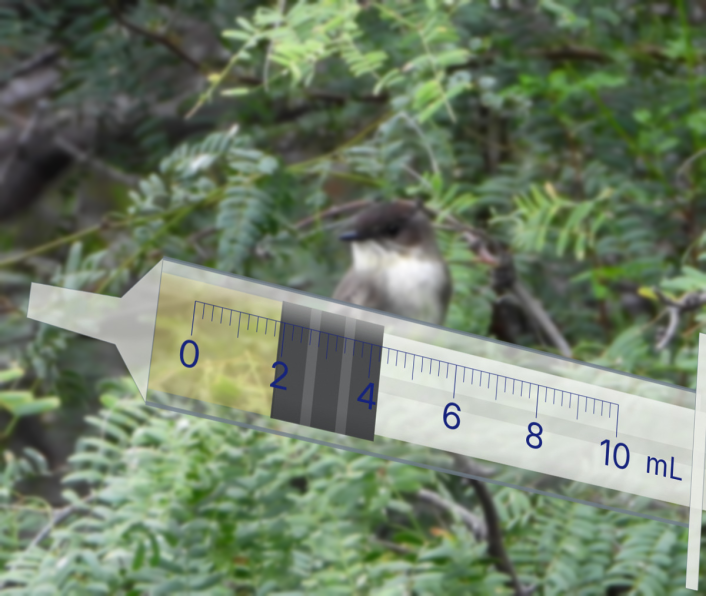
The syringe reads 1.9 mL
